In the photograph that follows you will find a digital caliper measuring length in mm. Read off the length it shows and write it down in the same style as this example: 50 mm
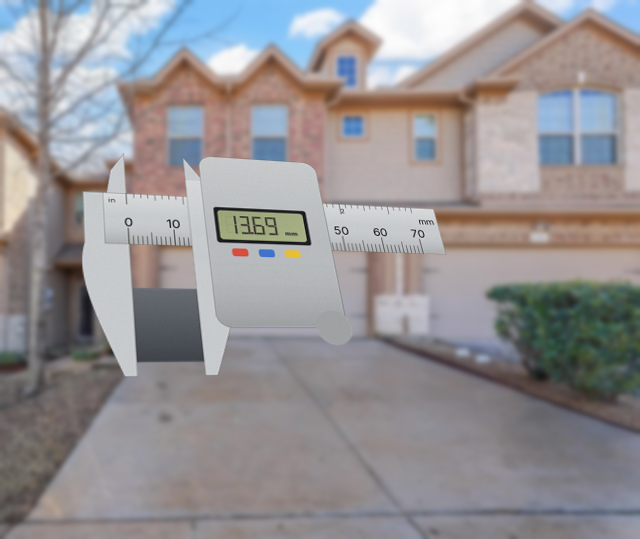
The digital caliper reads 13.69 mm
